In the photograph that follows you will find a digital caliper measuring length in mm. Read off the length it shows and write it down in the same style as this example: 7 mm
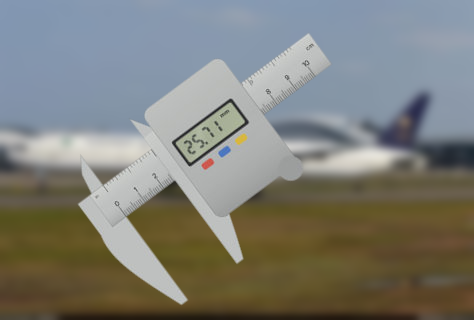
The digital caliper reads 25.71 mm
